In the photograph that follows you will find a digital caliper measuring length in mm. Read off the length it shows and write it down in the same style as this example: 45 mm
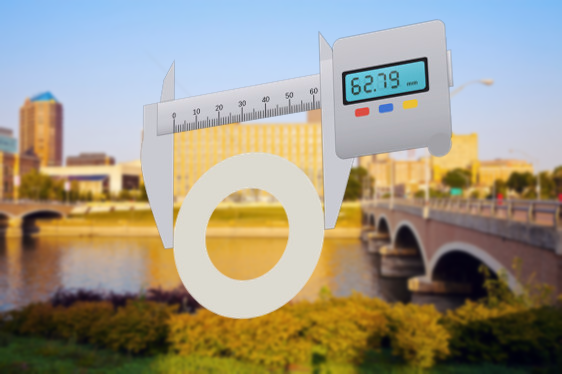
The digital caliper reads 62.79 mm
